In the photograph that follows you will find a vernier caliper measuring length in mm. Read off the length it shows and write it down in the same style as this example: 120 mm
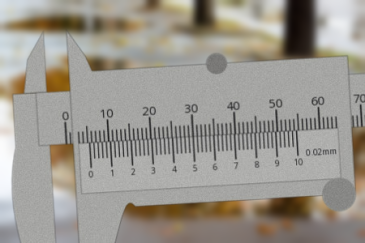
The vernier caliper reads 5.5 mm
